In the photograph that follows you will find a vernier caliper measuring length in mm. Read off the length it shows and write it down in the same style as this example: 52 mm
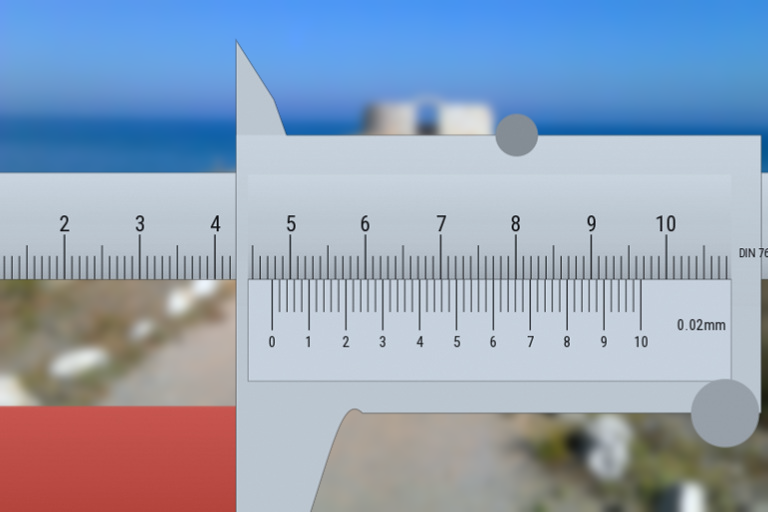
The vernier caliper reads 47.6 mm
